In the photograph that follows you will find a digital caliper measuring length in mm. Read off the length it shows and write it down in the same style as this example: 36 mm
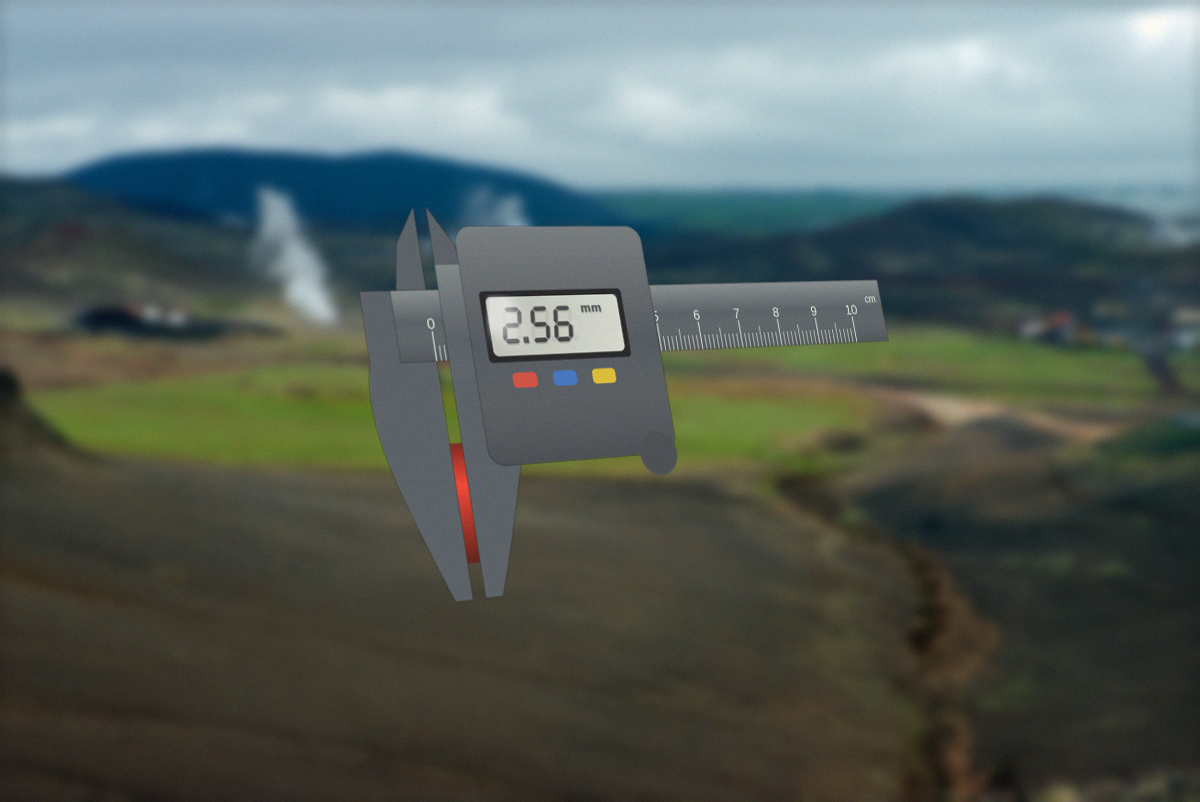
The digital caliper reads 2.56 mm
